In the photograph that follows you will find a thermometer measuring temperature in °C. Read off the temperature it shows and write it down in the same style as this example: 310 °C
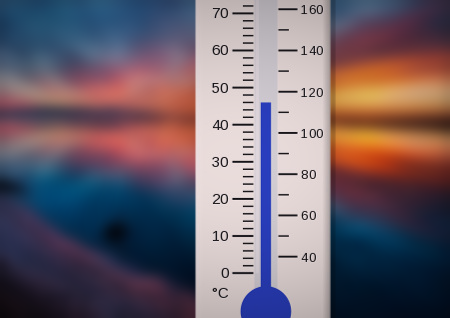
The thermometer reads 46 °C
